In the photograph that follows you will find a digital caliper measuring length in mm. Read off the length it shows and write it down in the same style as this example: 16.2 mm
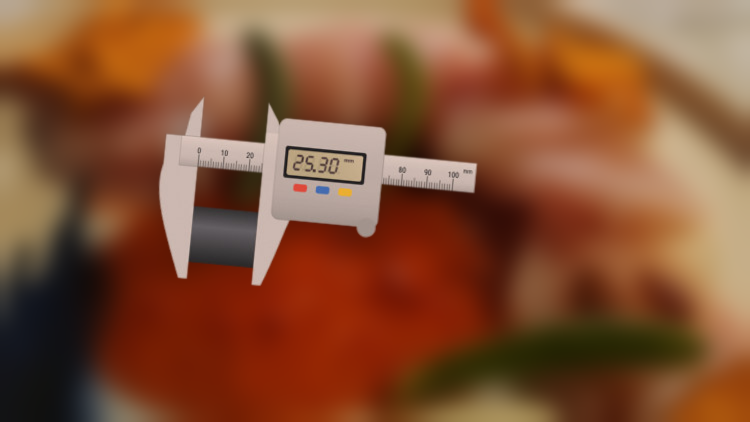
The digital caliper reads 25.30 mm
